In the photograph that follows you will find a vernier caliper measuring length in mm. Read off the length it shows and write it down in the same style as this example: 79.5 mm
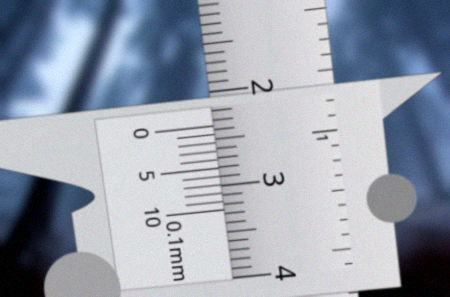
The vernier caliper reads 23.6 mm
